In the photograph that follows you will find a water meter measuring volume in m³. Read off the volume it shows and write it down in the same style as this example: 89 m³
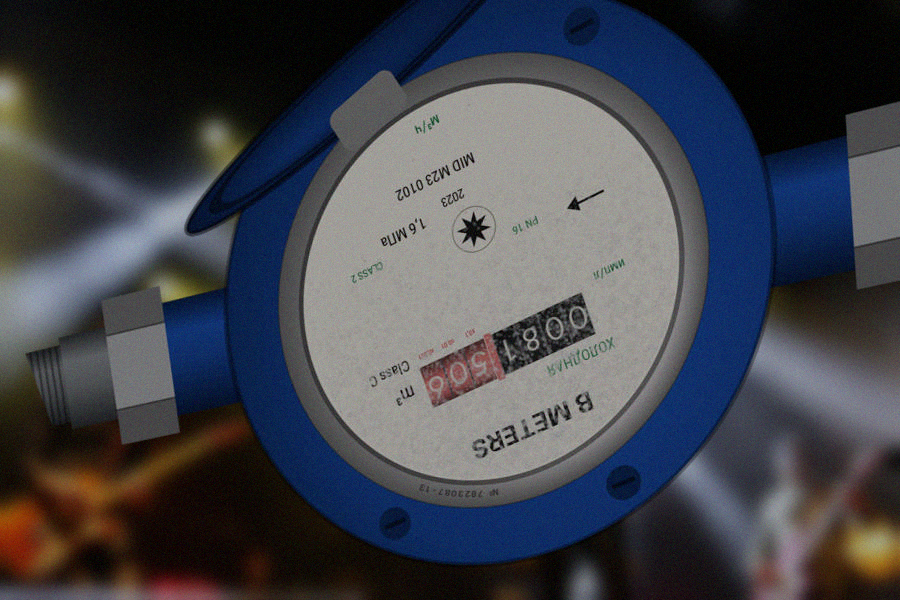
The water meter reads 81.506 m³
